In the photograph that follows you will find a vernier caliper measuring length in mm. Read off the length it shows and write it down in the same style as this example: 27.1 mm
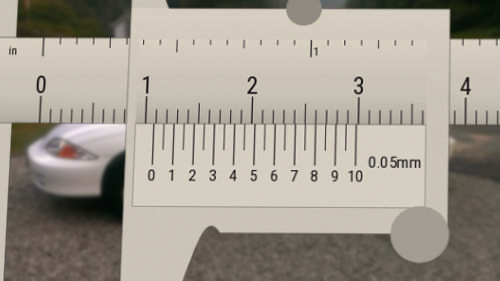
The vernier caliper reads 10.8 mm
